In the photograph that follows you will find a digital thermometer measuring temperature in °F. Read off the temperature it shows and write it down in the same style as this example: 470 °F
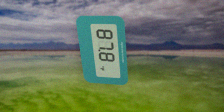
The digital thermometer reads 87.8 °F
